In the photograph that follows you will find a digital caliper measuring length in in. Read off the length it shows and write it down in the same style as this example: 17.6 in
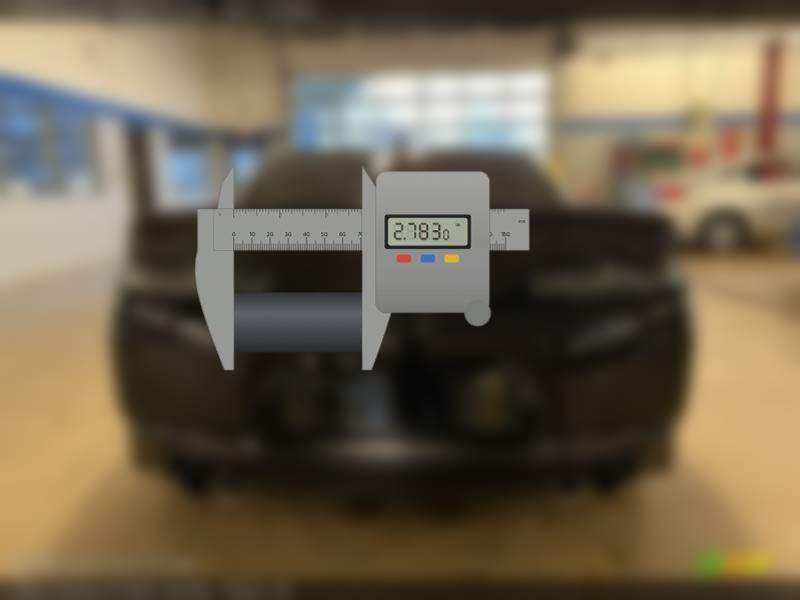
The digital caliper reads 2.7830 in
